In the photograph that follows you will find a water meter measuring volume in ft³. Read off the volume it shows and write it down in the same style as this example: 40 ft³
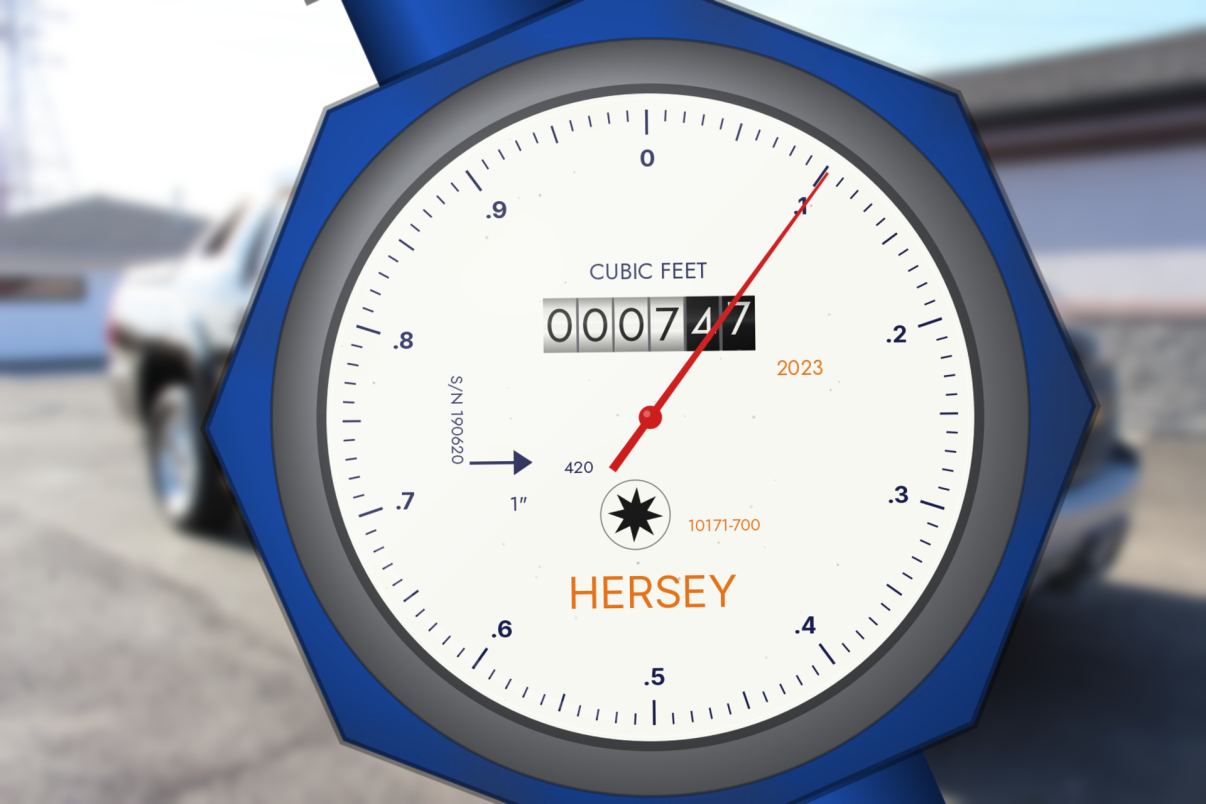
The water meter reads 747.10 ft³
